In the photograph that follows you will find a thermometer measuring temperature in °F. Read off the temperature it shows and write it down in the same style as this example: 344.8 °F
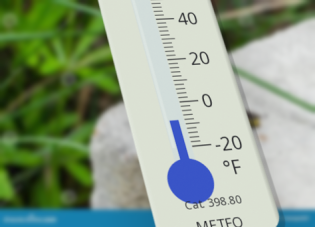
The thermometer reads -8 °F
